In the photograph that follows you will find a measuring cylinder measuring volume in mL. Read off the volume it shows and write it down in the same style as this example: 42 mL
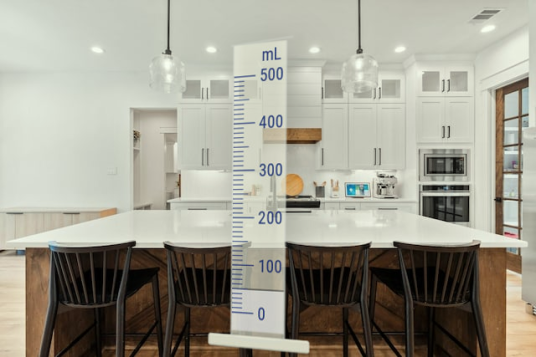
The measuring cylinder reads 50 mL
